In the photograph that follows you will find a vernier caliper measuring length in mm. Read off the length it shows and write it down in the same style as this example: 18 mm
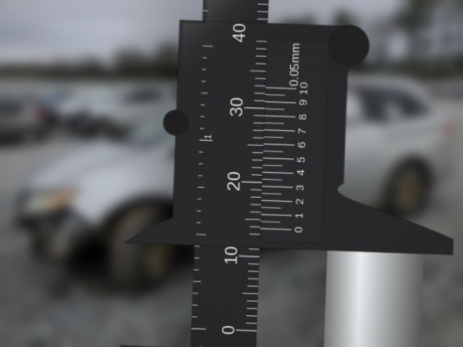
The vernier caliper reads 13.8 mm
